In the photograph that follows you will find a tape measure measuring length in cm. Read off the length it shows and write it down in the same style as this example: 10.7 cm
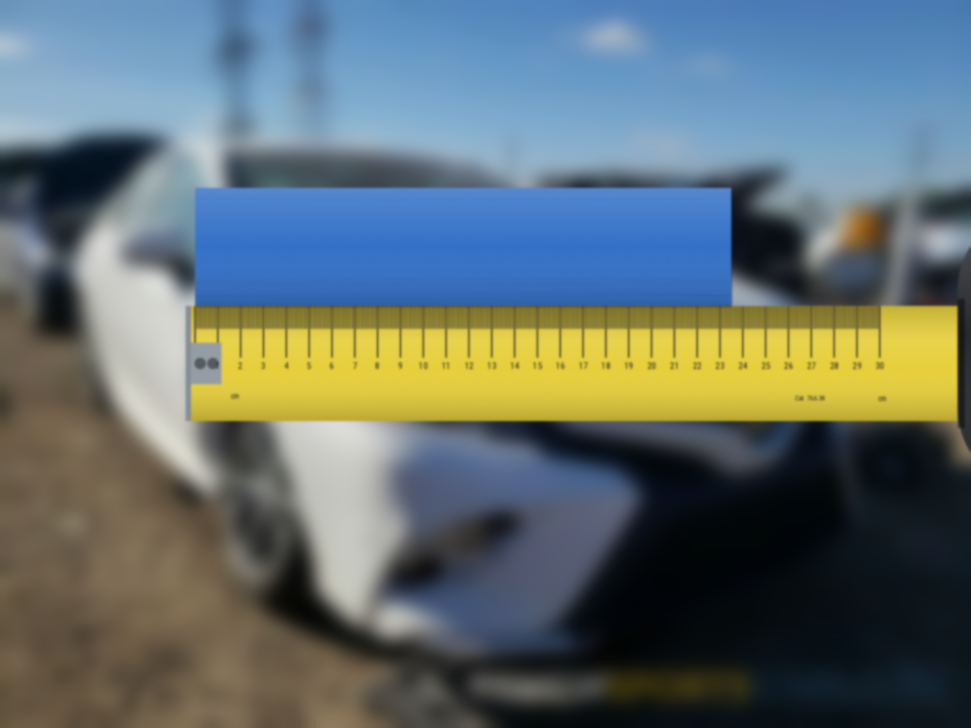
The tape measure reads 23.5 cm
